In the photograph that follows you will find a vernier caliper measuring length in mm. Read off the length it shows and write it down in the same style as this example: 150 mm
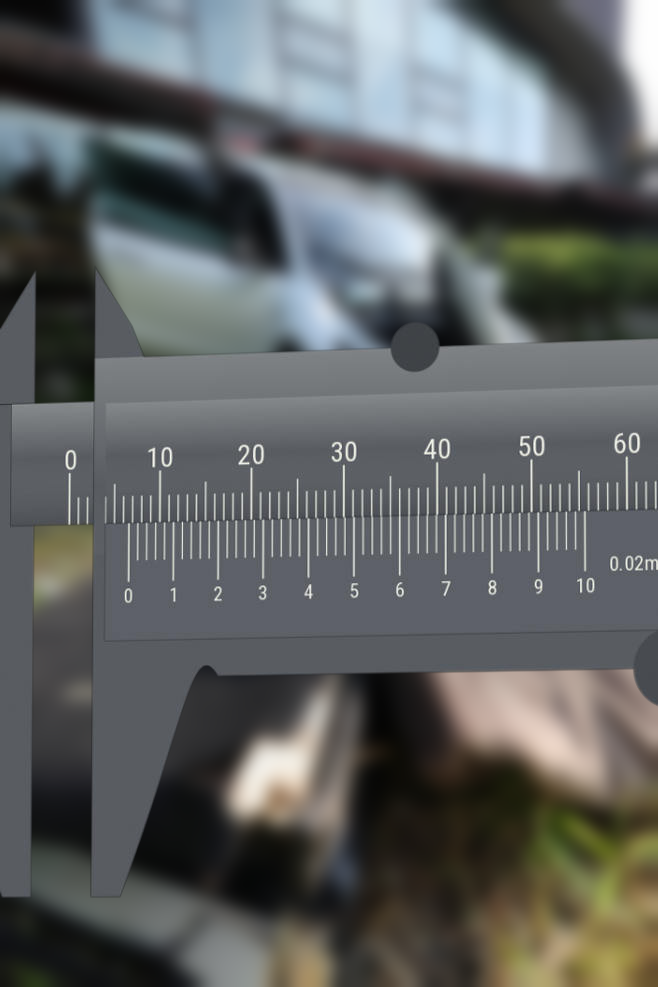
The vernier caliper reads 6.6 mm
